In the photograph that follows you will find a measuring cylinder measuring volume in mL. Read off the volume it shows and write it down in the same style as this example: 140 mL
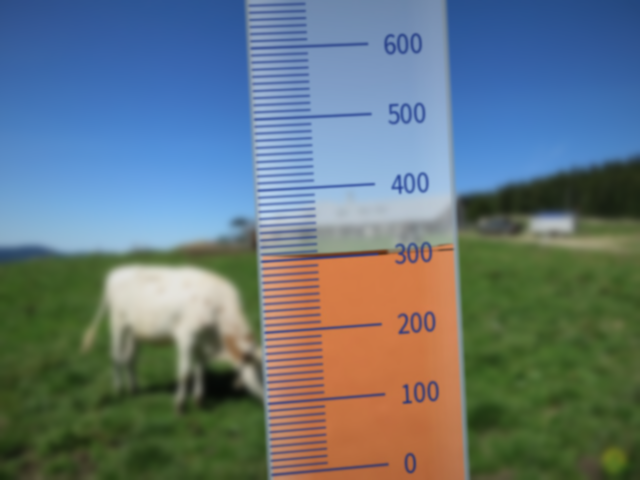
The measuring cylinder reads 300 mL
